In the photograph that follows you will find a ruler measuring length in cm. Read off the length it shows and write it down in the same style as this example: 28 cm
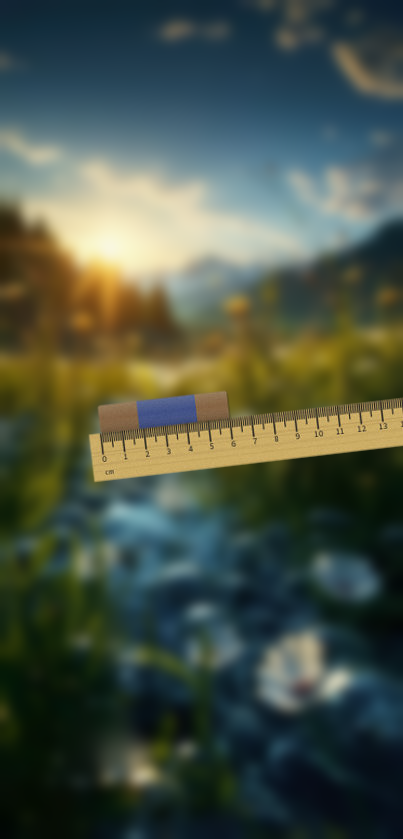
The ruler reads 6 cm
